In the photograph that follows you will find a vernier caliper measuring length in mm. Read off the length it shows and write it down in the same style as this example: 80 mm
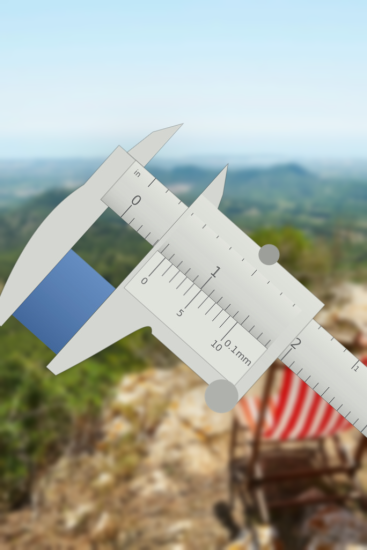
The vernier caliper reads 5.6 mm
